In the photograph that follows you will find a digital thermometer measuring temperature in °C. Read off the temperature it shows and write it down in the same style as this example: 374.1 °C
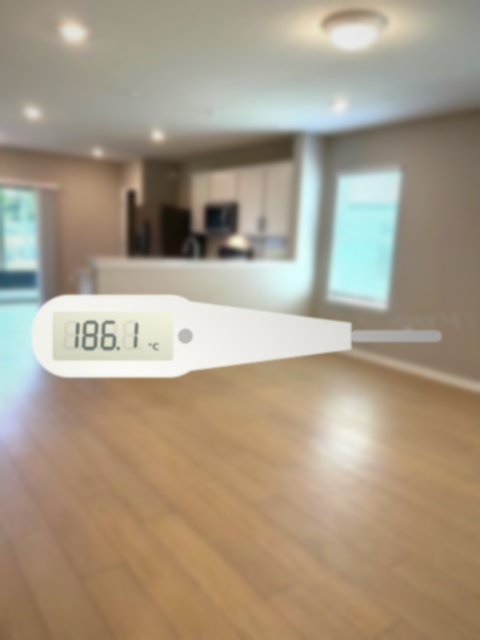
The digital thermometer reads 186.1 °C
